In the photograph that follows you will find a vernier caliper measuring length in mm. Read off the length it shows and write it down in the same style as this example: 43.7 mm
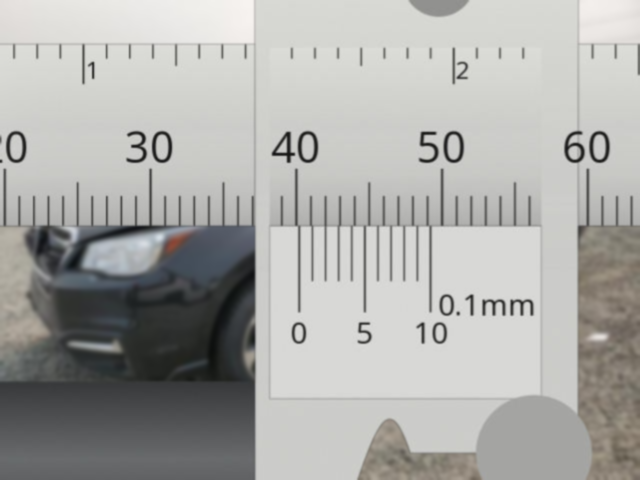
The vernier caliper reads 40.2 mm
